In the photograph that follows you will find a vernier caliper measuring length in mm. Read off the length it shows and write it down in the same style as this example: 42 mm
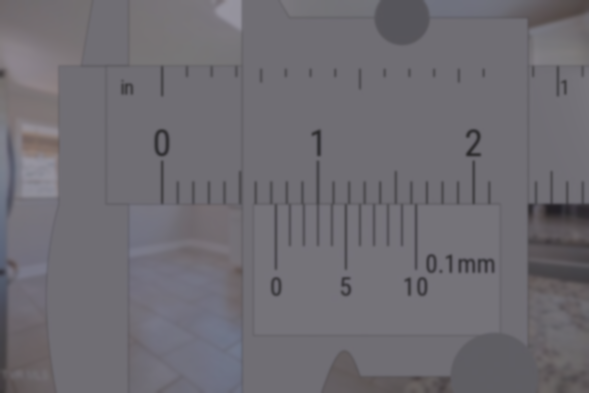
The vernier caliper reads 7.3 mm
